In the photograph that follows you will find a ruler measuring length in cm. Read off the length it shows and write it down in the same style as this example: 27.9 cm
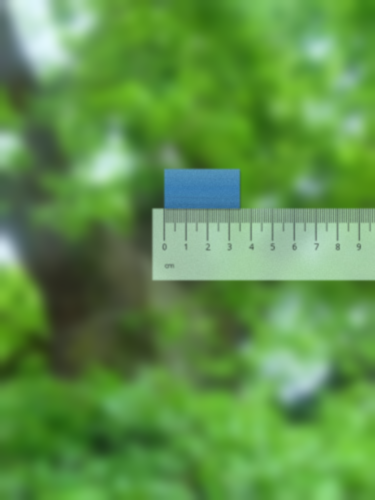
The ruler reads 3.5 cm
